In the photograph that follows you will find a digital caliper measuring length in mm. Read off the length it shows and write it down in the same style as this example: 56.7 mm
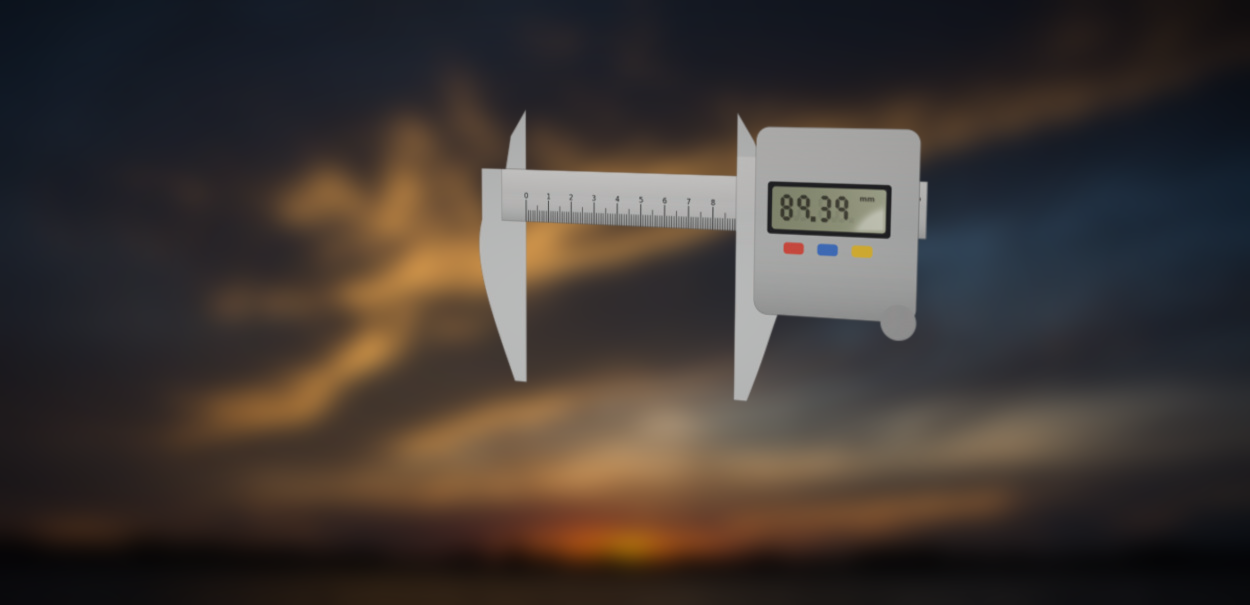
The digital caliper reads 89.39 mm
